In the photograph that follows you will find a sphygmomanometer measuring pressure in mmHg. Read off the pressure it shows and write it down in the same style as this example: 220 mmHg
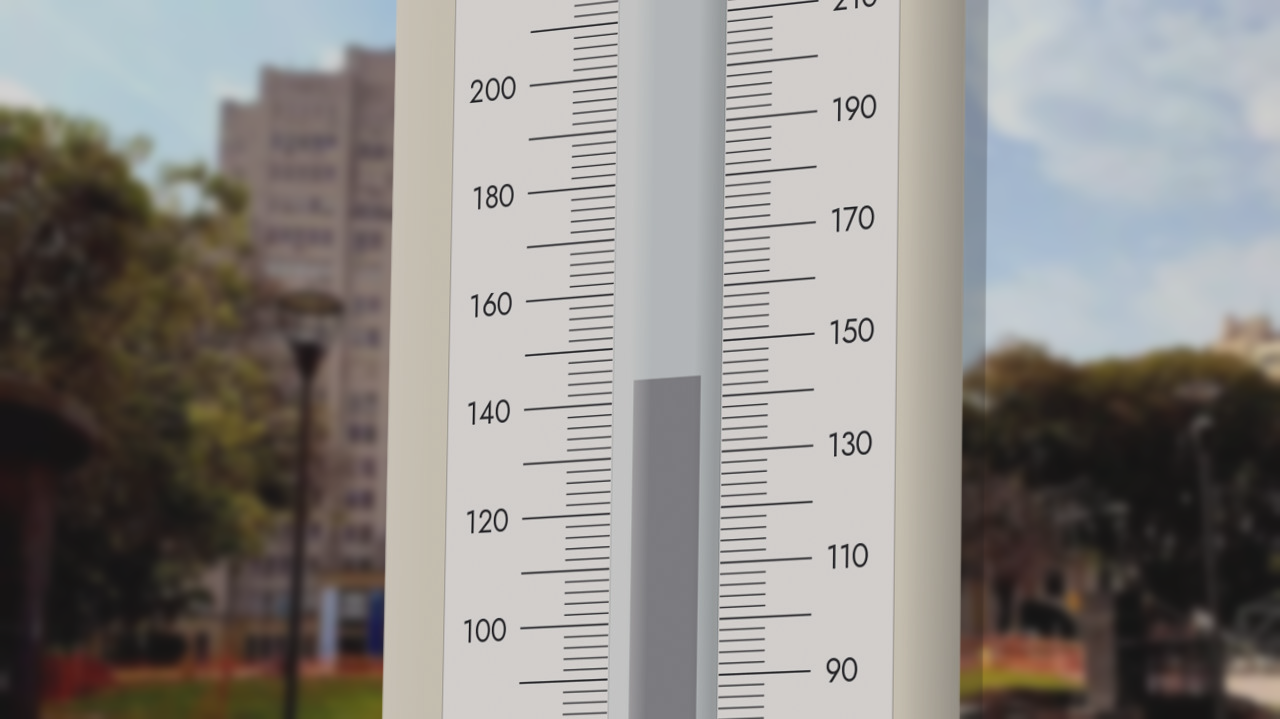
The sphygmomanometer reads 144 mmHg
